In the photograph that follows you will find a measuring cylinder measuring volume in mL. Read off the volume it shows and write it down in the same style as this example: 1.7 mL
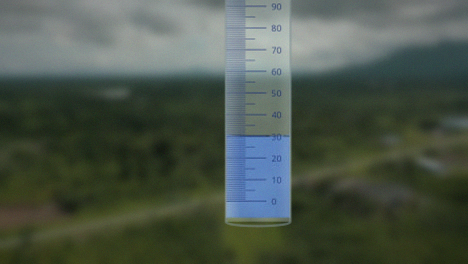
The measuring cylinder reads 30 mL
